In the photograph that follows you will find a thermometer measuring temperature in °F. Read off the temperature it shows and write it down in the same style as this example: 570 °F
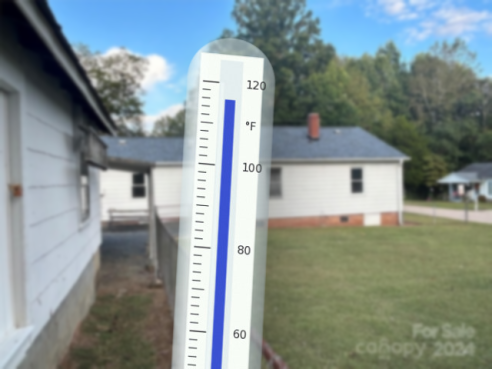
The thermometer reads 116 °F
